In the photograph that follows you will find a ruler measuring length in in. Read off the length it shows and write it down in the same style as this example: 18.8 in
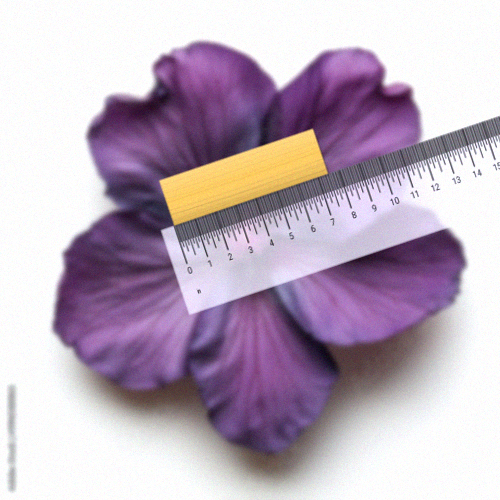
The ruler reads 7.5 in
